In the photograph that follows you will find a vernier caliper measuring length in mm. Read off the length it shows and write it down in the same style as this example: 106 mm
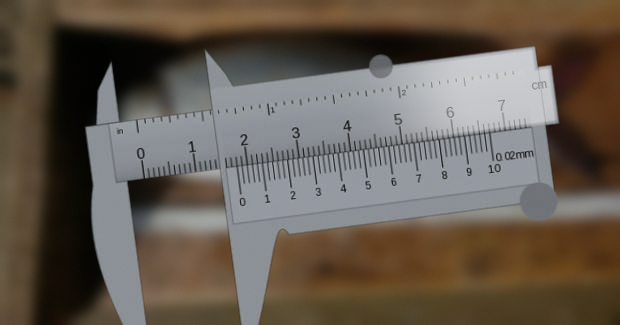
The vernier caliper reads 18.0 mm
